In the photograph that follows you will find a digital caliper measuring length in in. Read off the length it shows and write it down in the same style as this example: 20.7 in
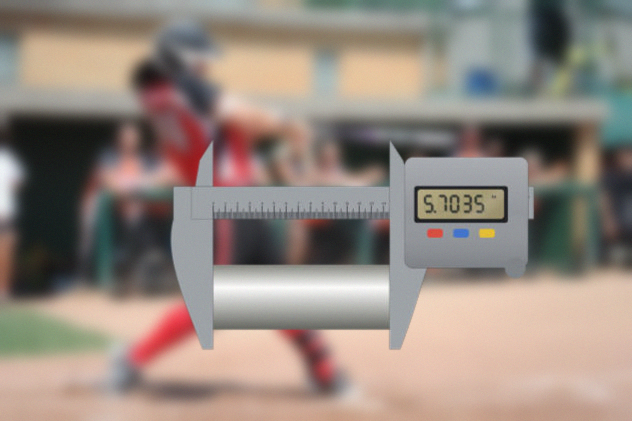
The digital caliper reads 5.7035 in
